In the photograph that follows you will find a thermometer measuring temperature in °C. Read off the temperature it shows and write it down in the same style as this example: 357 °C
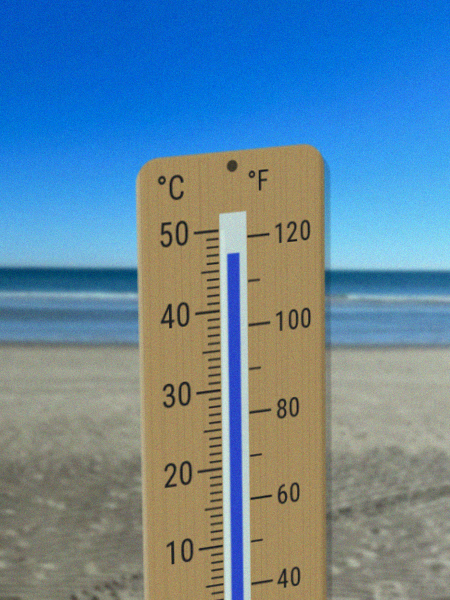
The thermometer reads 47 °C
